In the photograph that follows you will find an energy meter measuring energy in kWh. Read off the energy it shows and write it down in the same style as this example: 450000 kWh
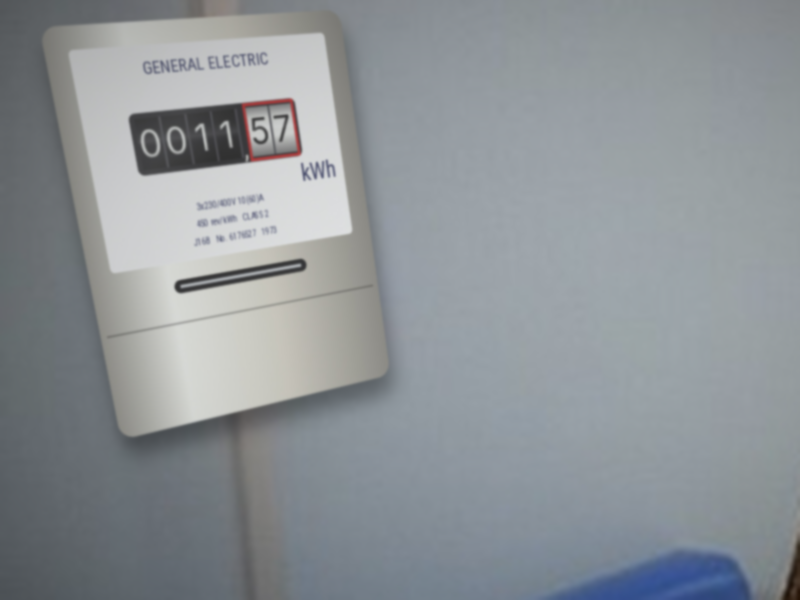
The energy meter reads 11.57 kWh
